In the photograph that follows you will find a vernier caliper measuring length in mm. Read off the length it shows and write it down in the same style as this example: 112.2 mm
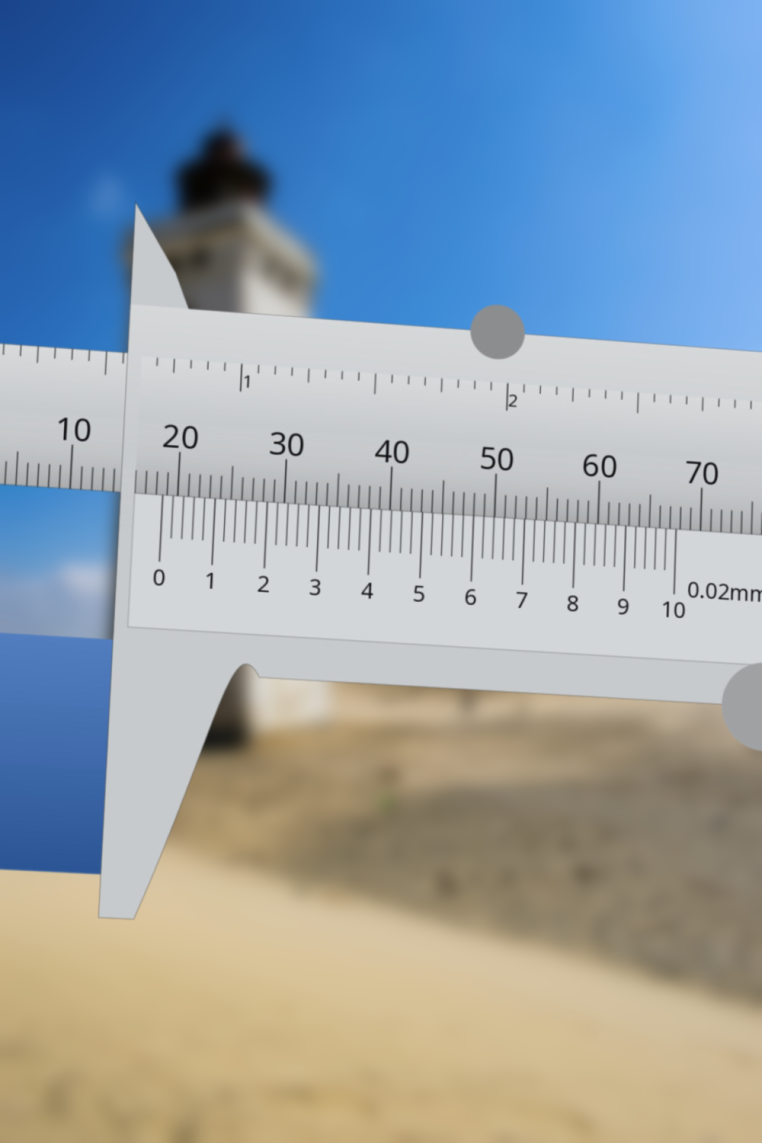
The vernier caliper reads 18.6 mm
